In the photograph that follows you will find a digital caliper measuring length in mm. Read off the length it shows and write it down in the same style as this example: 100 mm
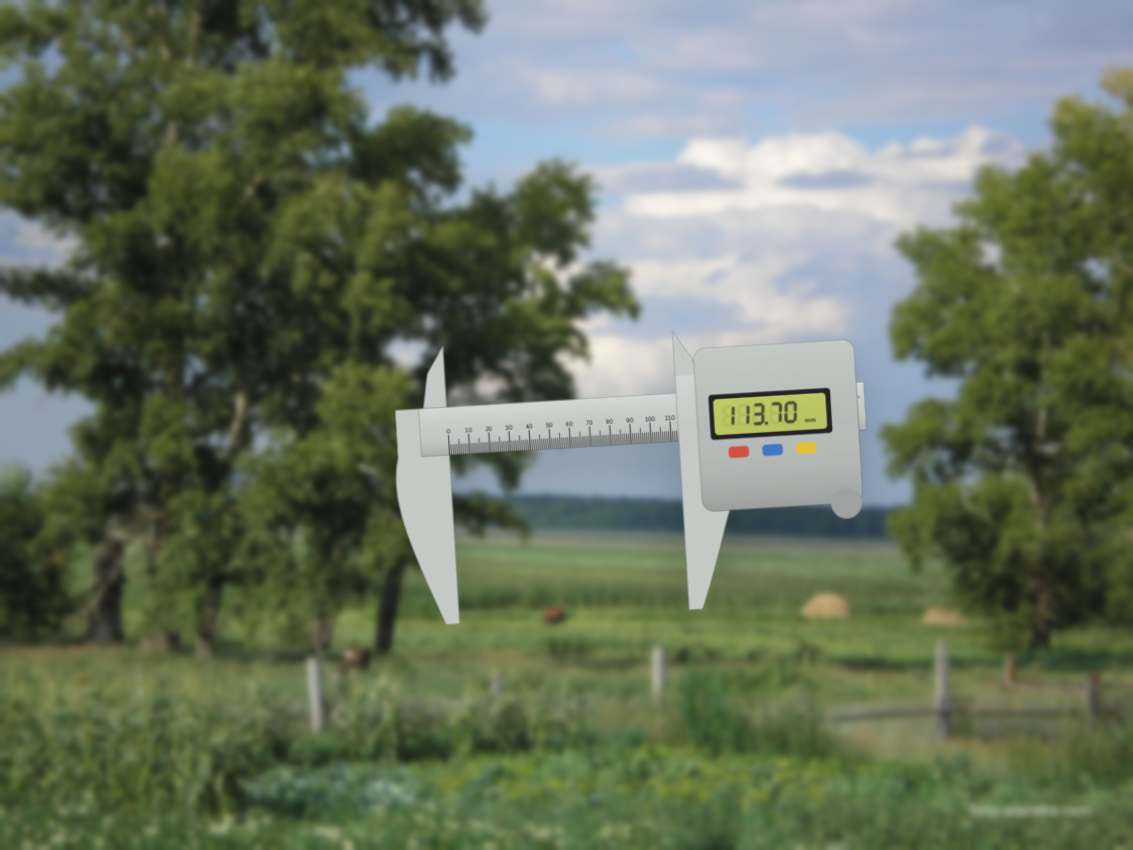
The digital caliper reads 113.70 mm
